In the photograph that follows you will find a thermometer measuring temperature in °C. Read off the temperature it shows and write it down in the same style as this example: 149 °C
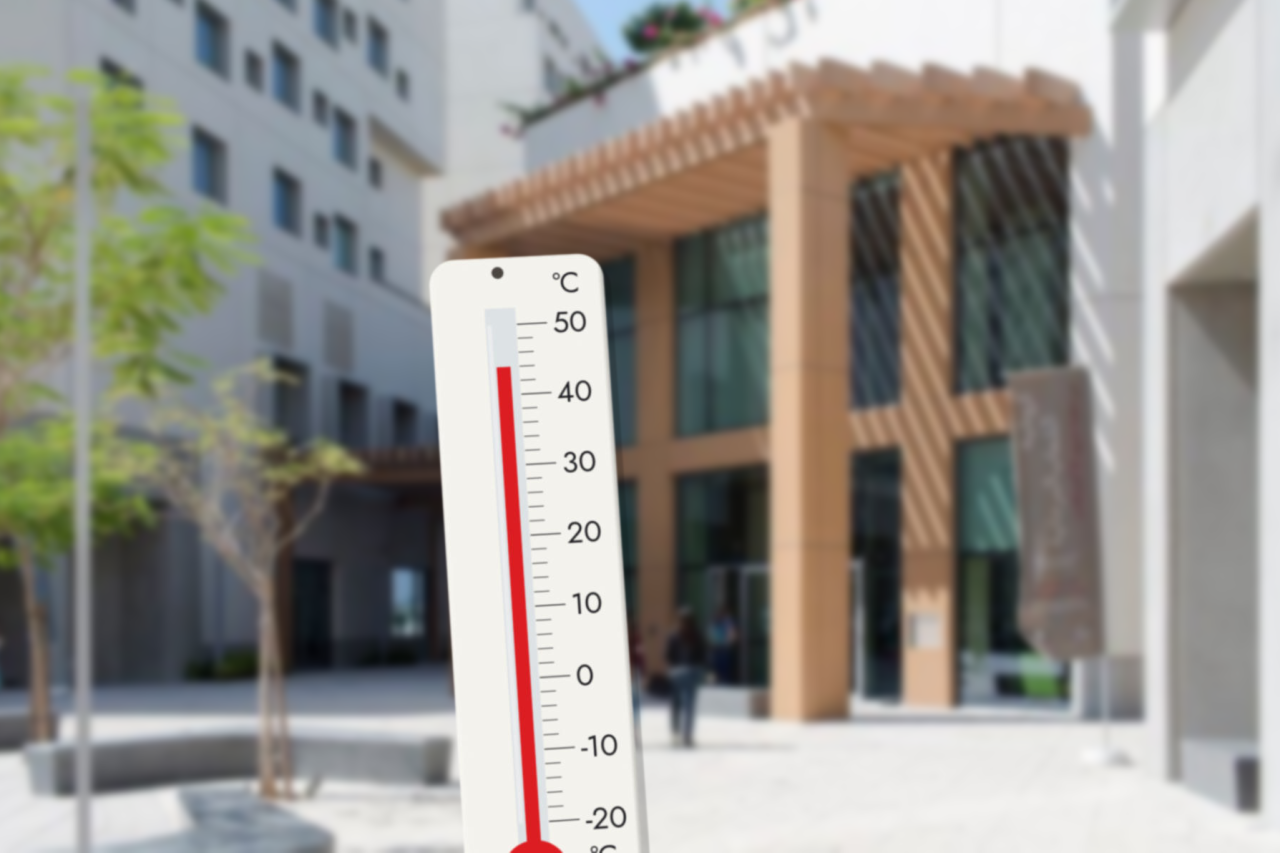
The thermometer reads 44 °C
